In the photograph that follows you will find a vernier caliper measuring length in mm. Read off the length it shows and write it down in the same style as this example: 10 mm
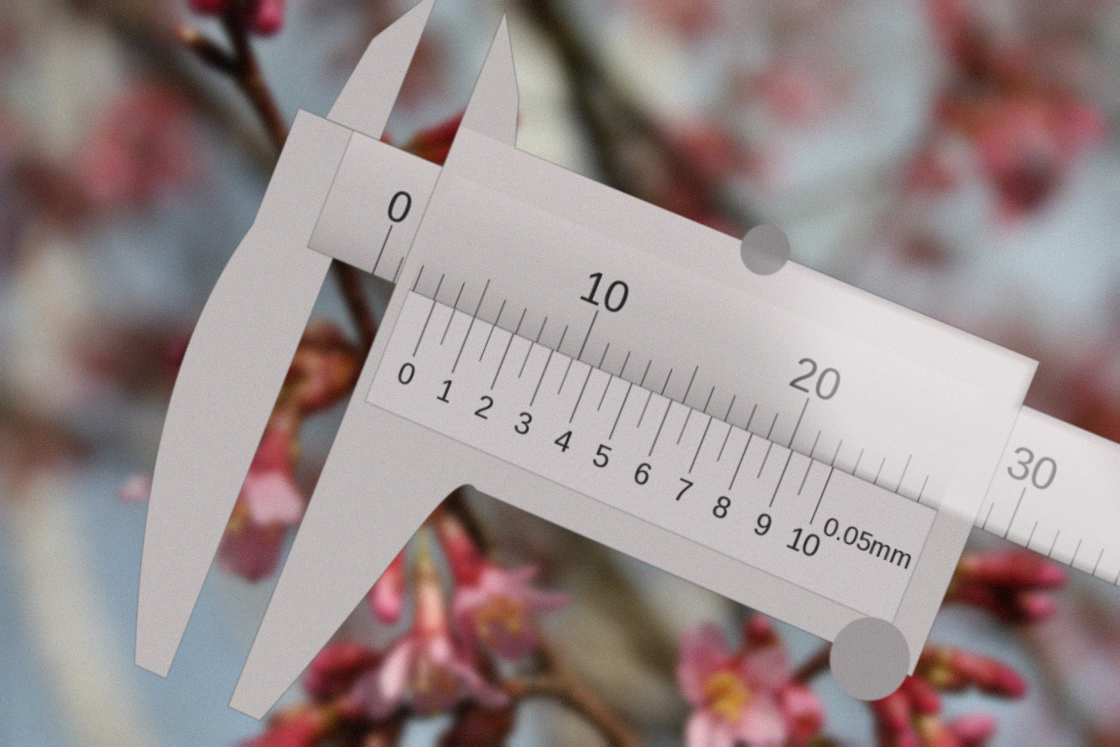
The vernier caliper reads 3.1 mm
